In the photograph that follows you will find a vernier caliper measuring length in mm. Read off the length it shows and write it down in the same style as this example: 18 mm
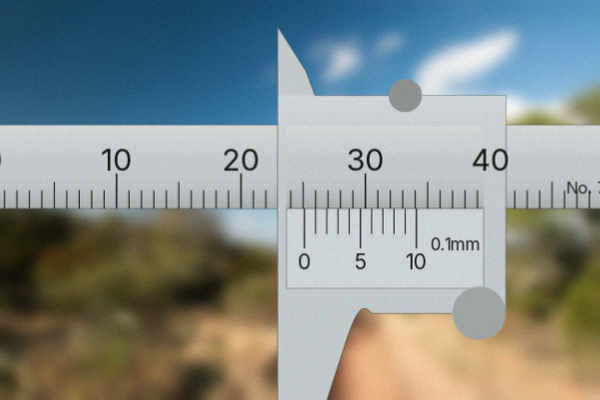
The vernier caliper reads 25.1 mm
